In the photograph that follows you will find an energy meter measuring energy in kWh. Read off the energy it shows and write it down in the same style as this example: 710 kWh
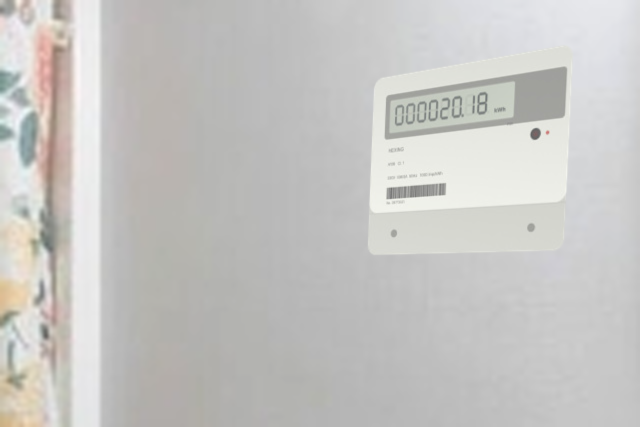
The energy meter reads 20.18 kWh
